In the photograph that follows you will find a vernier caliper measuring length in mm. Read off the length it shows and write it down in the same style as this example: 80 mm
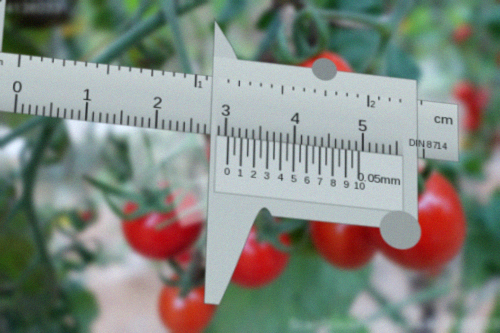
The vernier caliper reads 30.4 mm
